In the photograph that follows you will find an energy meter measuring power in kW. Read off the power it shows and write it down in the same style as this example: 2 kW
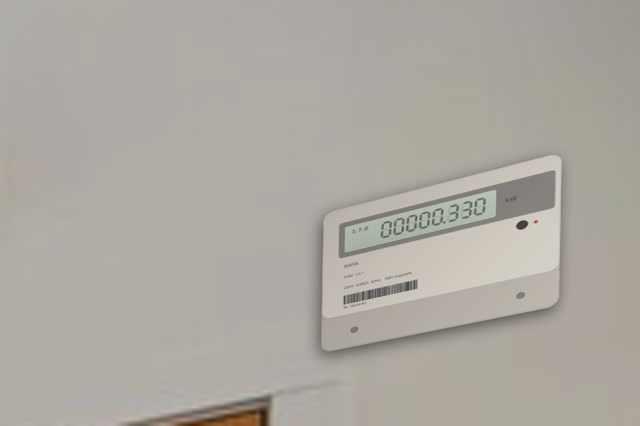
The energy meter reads 0.330 kW
